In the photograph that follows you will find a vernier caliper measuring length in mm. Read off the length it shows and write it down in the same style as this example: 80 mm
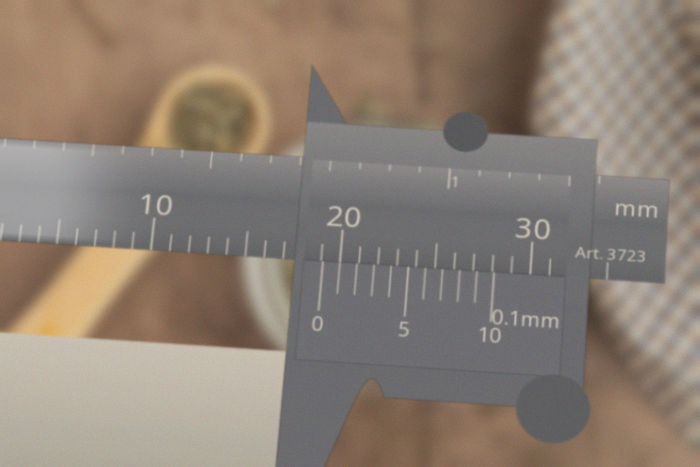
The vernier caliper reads 19.1 mm
